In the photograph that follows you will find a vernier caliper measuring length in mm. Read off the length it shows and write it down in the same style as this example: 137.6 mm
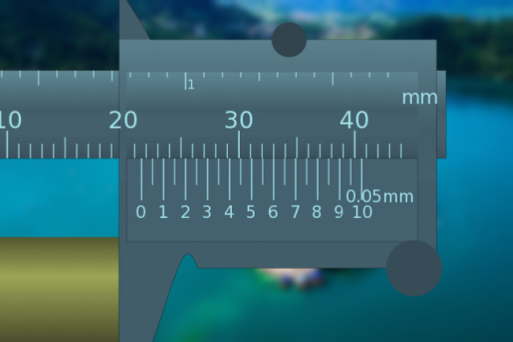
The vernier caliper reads 21.6 mm
